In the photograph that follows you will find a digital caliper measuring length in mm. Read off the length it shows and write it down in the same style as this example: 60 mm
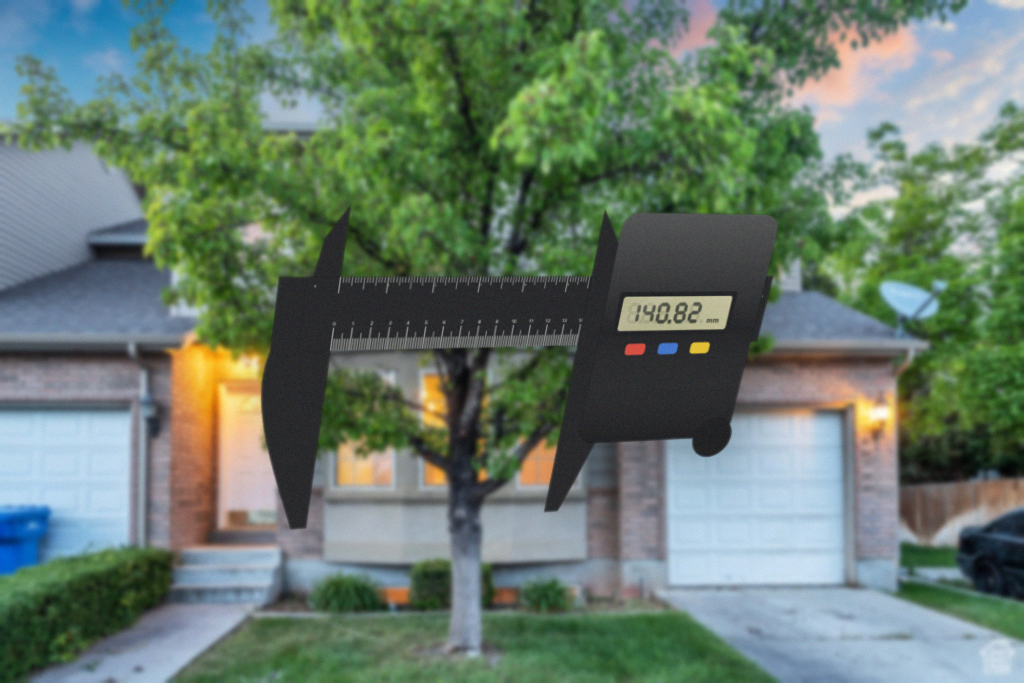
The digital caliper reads 140.82 mm
